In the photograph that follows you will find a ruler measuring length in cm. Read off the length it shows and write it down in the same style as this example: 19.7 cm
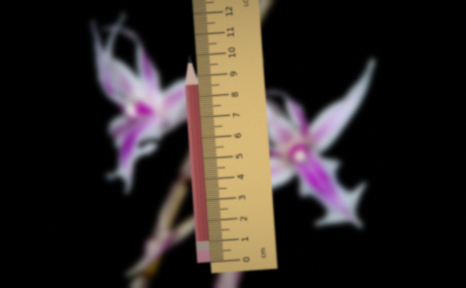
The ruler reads 10 cm
